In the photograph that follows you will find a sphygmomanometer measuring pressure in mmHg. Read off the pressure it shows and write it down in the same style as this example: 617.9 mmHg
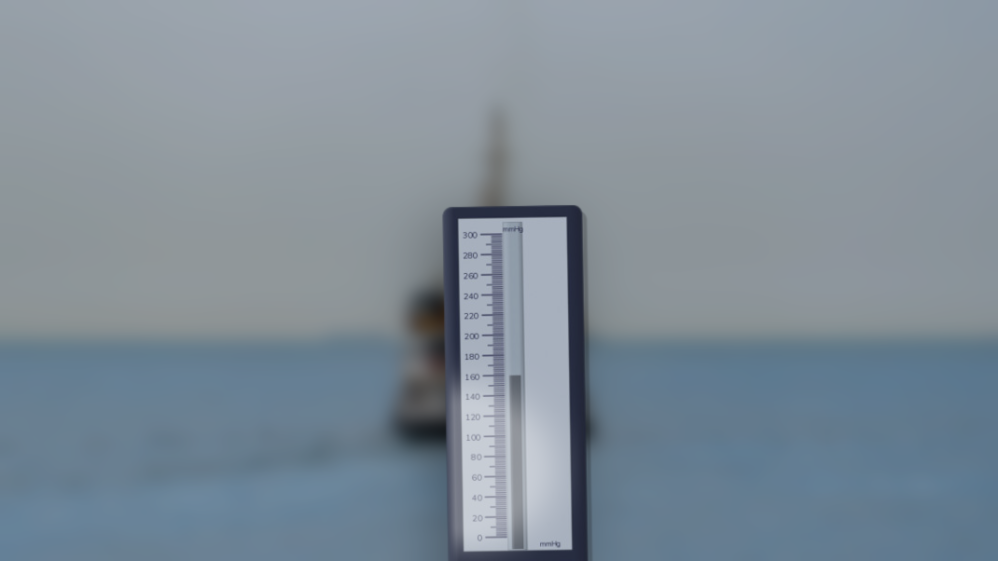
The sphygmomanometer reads 160 mmHg
